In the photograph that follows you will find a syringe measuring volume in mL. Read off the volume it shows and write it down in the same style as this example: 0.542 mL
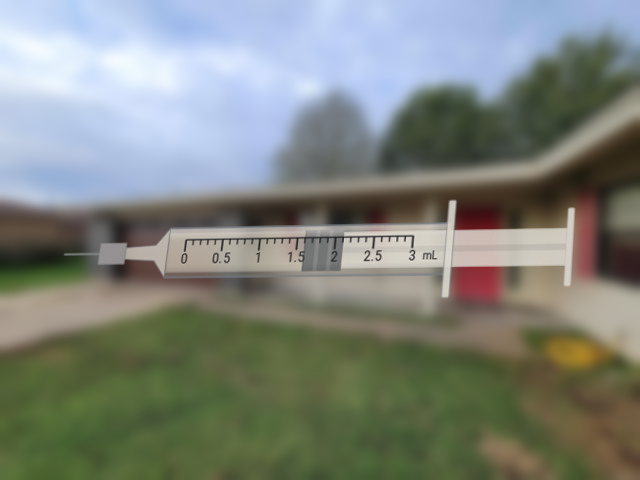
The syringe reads 1.6 mL
